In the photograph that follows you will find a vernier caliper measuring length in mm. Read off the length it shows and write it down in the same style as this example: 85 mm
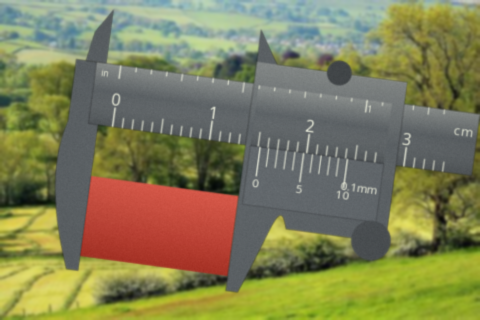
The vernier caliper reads 15.2 mm
